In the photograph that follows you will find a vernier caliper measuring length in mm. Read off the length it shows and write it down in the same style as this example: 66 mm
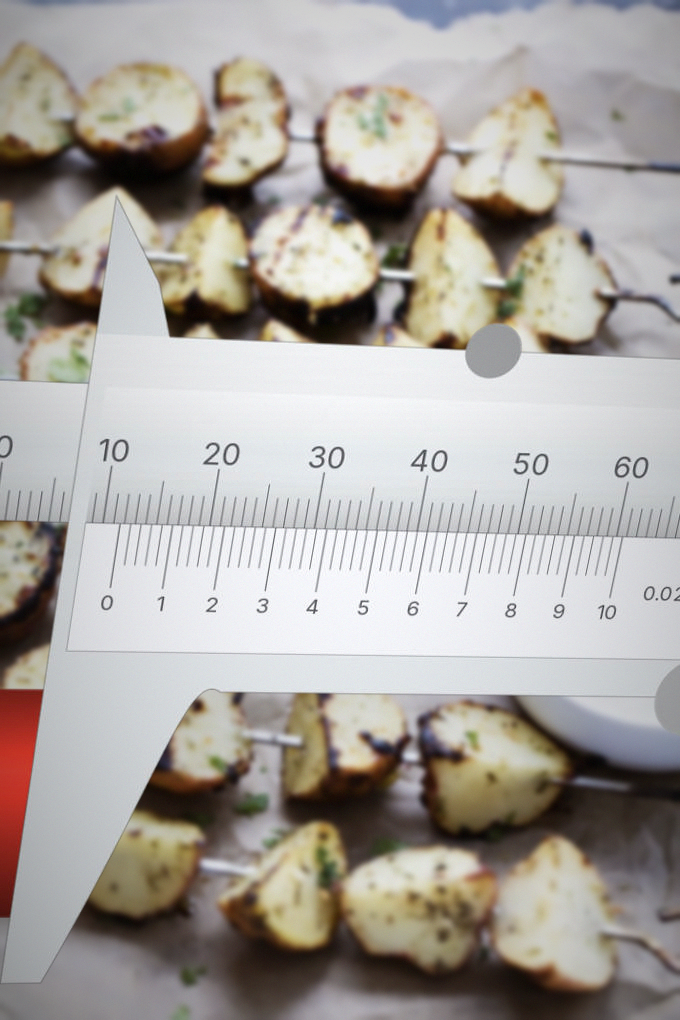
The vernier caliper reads 11.6 mm
